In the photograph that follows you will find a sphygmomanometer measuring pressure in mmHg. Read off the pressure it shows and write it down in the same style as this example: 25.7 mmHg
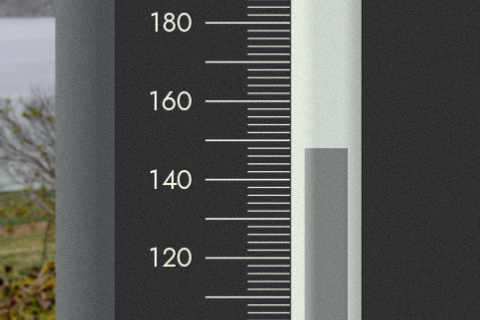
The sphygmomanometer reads 148 mmHg
